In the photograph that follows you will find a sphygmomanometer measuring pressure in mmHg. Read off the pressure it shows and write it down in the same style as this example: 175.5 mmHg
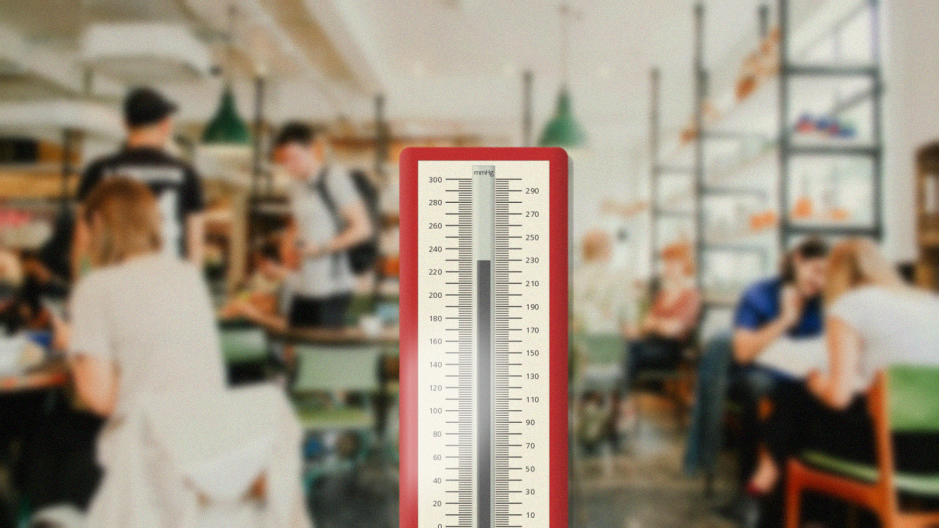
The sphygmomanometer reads 230 mmHg
